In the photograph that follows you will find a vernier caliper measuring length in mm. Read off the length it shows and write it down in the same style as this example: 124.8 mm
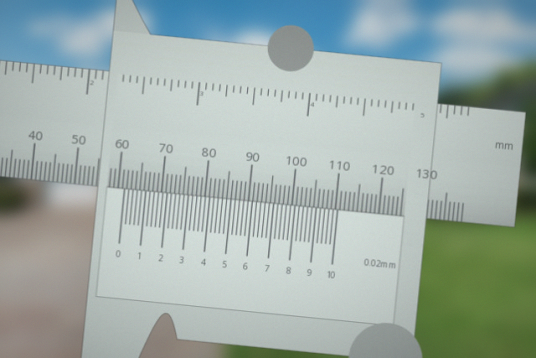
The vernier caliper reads 61.5 mm
